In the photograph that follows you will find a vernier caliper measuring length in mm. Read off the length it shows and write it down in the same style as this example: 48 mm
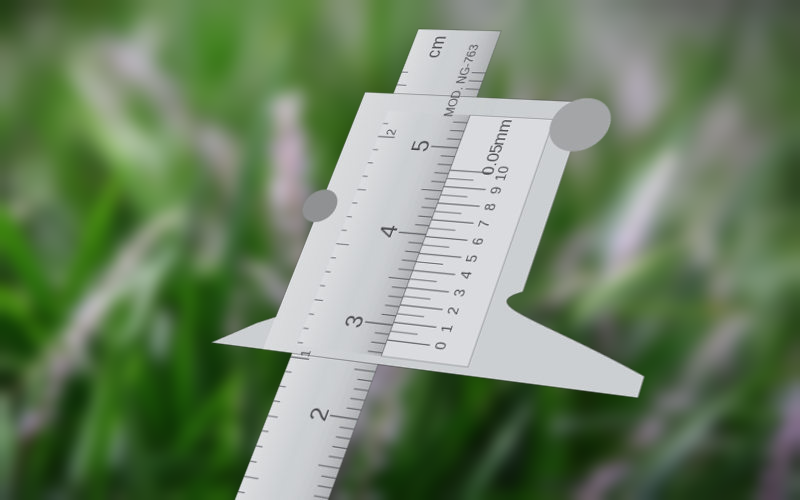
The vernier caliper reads 28.4 mm
